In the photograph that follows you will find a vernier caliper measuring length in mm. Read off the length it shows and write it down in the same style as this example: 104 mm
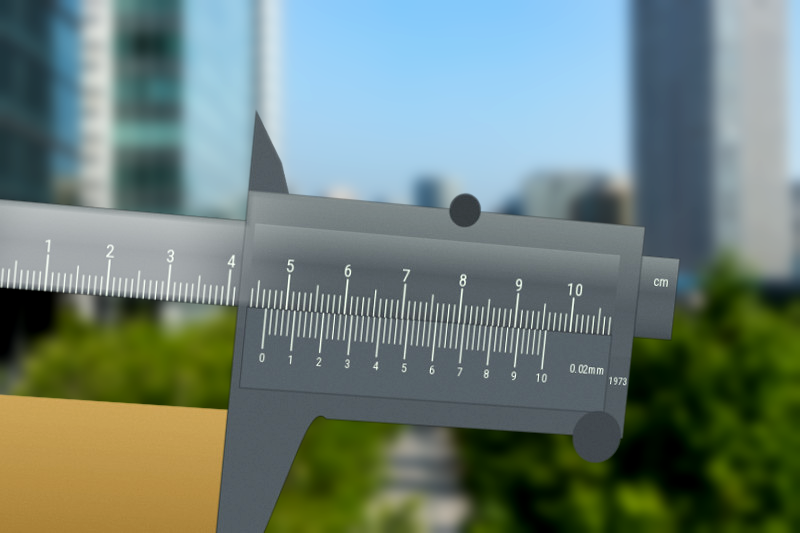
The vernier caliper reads 46.6 mm
